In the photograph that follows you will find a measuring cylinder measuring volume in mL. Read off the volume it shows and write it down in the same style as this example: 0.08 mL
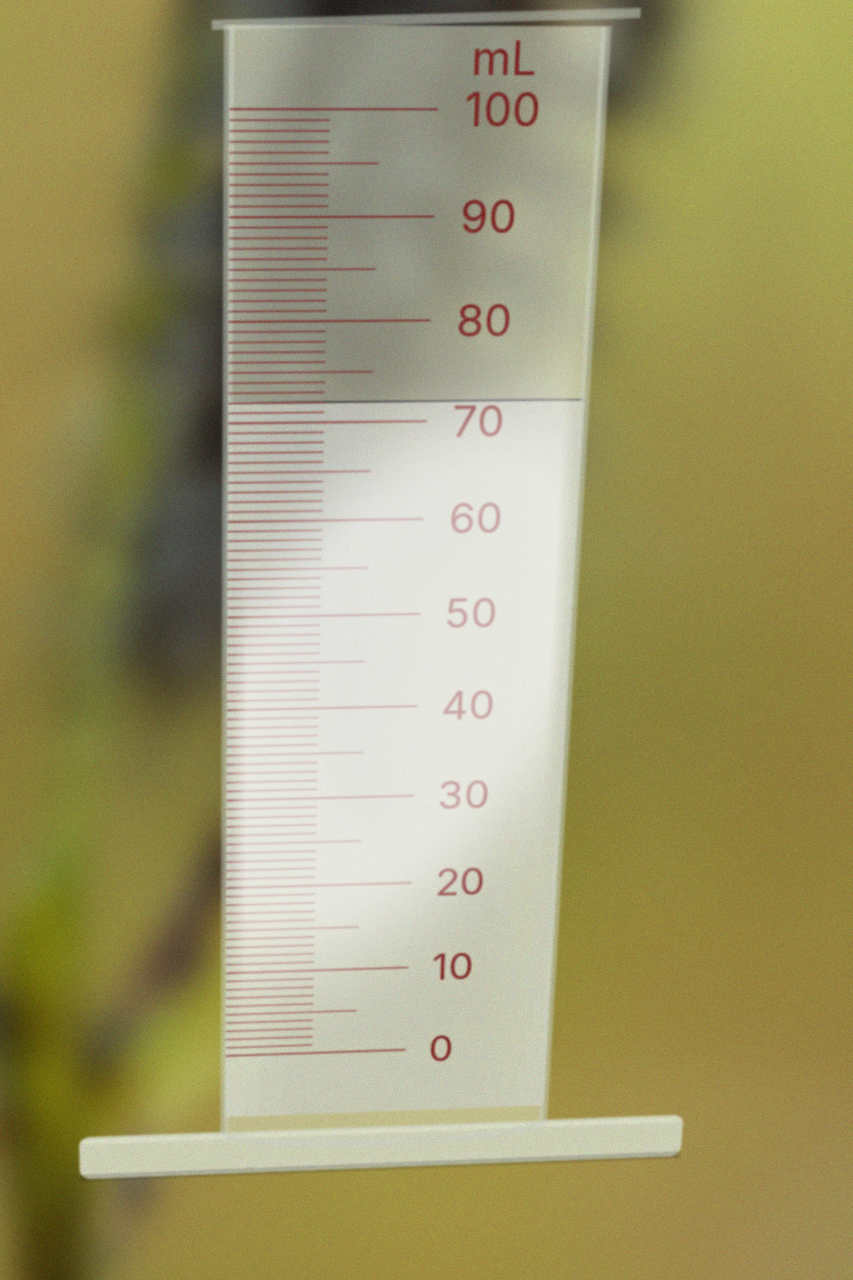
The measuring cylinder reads 72 mL
